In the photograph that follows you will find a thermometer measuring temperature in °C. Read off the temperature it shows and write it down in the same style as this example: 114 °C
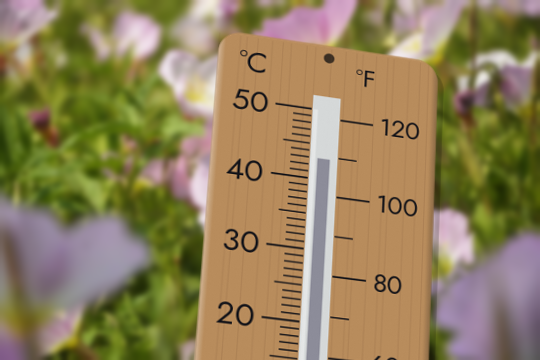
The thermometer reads 43 °C
